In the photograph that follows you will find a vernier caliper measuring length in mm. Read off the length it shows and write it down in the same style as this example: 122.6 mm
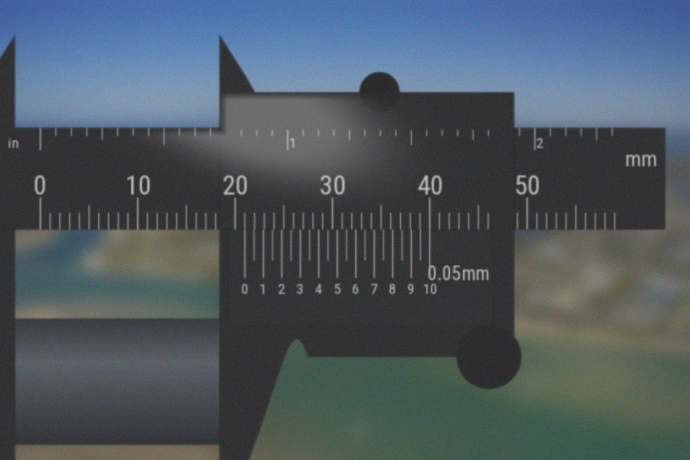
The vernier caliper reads 21.0 mm
